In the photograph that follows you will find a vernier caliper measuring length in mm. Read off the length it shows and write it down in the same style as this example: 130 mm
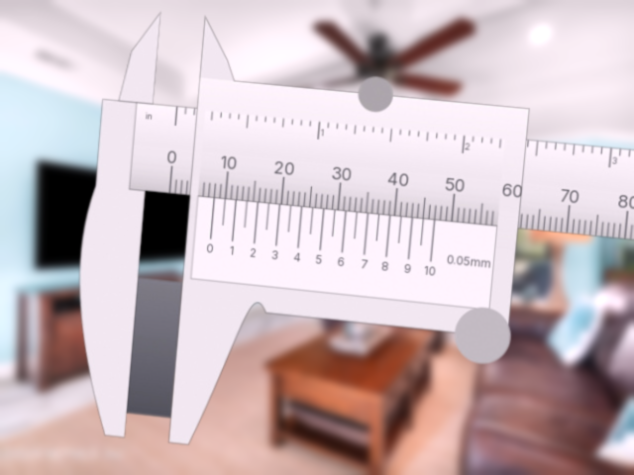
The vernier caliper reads 8.0 mm
